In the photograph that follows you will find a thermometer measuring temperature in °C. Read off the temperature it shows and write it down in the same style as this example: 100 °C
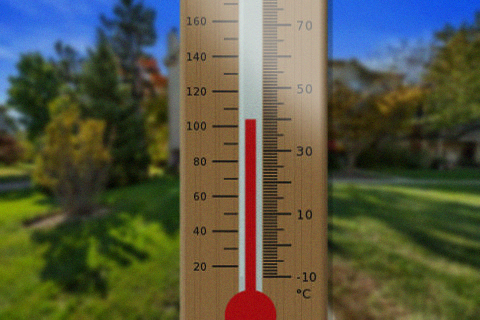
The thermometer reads 40 °C
